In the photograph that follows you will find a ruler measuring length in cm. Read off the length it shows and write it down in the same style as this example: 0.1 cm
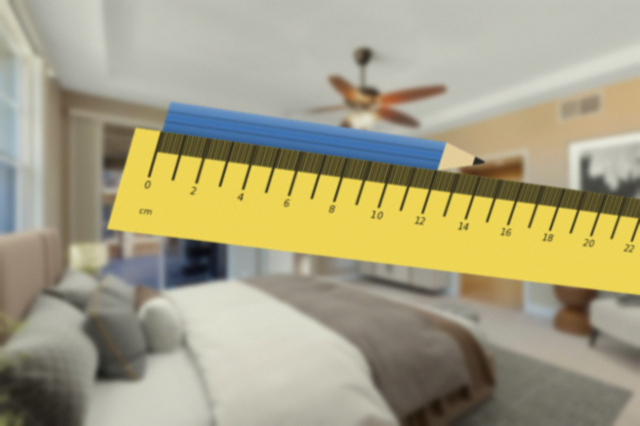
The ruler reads 14 cm
